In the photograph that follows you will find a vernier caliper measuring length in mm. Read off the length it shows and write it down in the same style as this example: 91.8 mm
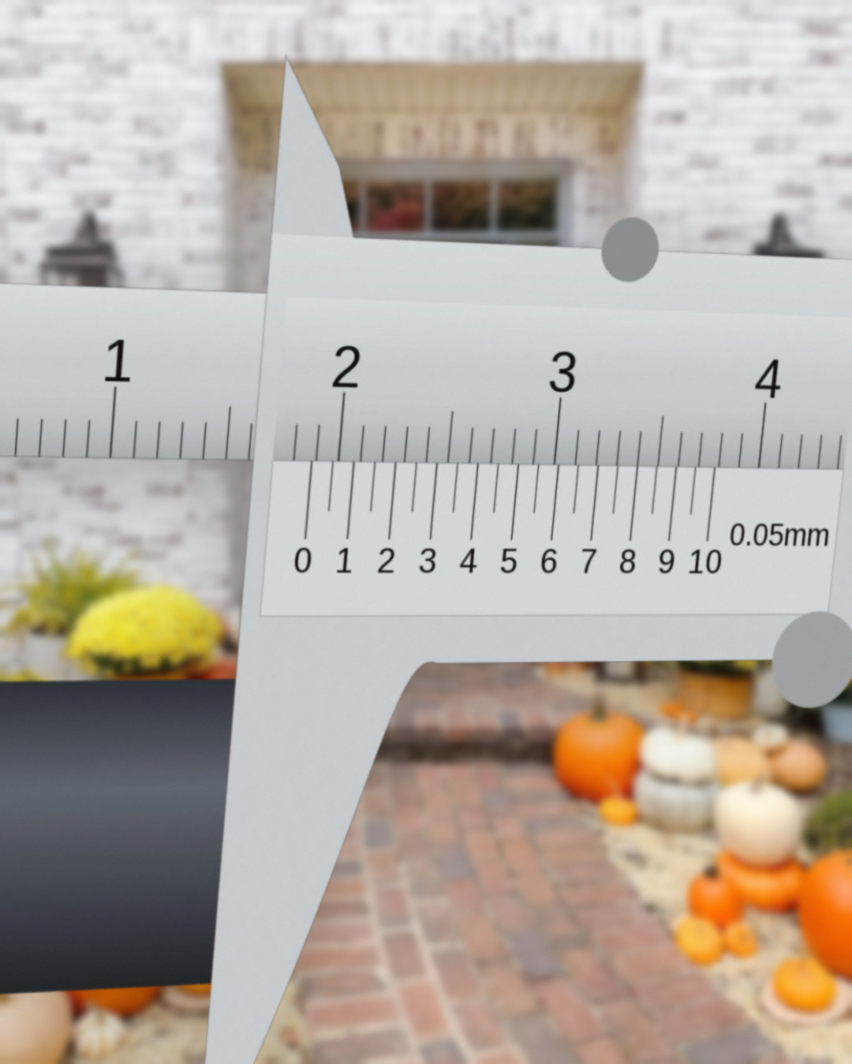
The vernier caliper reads 18.8 mm
